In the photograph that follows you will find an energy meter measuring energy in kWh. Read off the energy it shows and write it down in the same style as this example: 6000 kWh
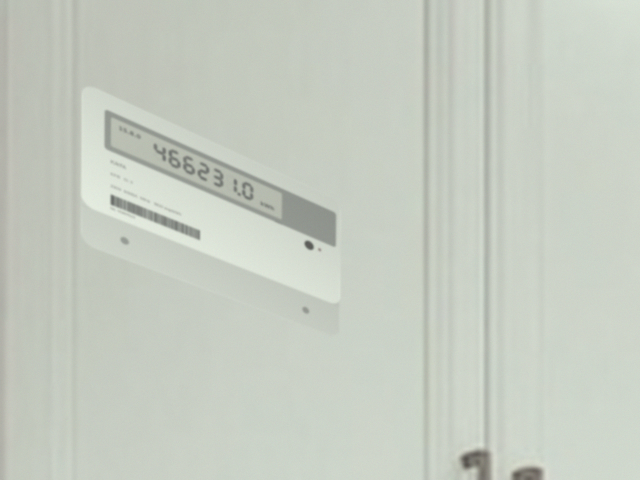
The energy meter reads 466231.0 kWh
